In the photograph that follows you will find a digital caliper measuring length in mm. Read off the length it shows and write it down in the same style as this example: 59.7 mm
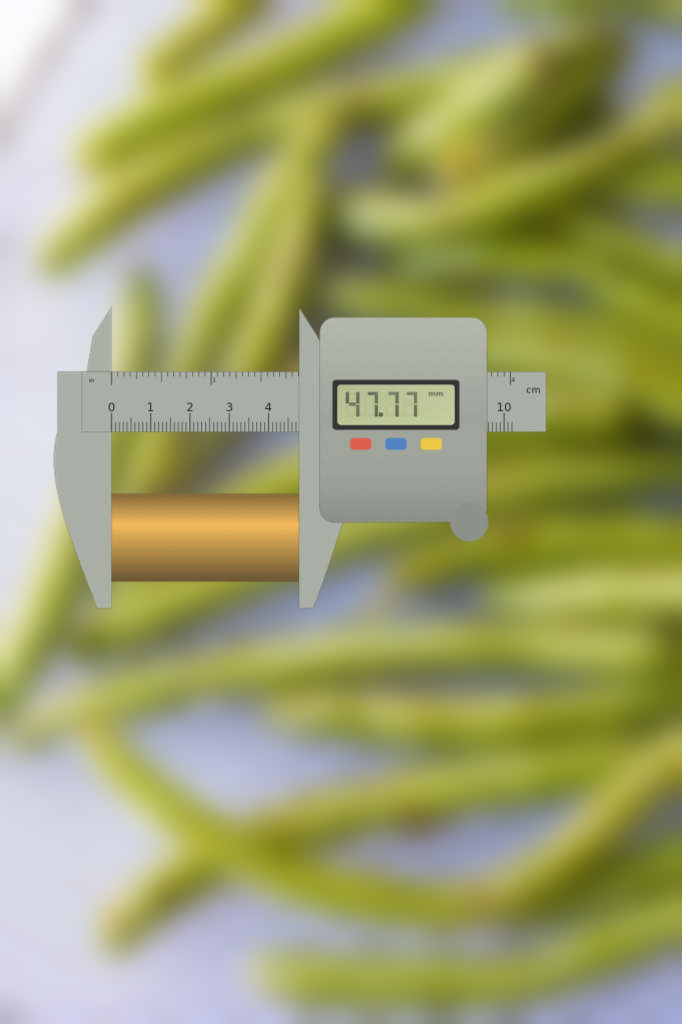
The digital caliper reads 47.77 mm
